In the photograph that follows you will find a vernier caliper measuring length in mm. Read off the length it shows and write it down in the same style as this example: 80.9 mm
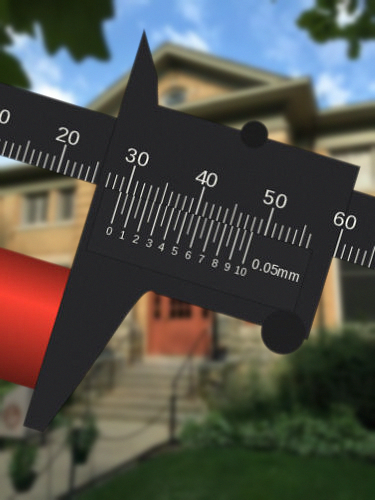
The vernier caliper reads 29.2 mm
